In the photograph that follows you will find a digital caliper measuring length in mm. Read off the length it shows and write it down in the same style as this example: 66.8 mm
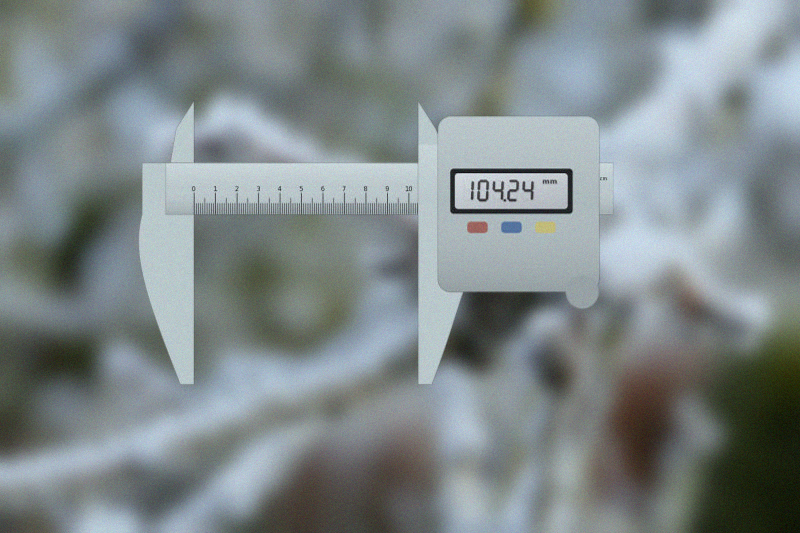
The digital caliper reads 104.24 mm
